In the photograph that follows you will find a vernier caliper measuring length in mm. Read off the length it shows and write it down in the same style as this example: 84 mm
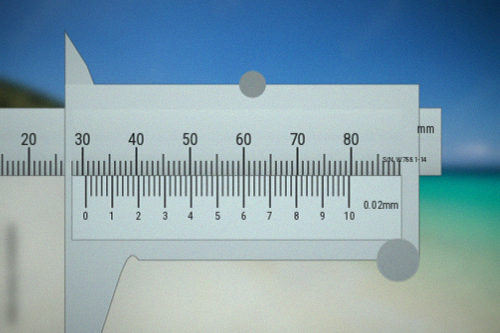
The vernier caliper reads 30.6 mm
